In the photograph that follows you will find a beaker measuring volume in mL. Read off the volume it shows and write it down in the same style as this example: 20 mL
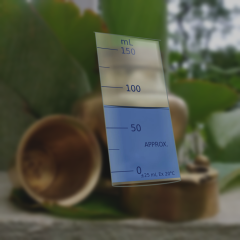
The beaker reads 75 mL
